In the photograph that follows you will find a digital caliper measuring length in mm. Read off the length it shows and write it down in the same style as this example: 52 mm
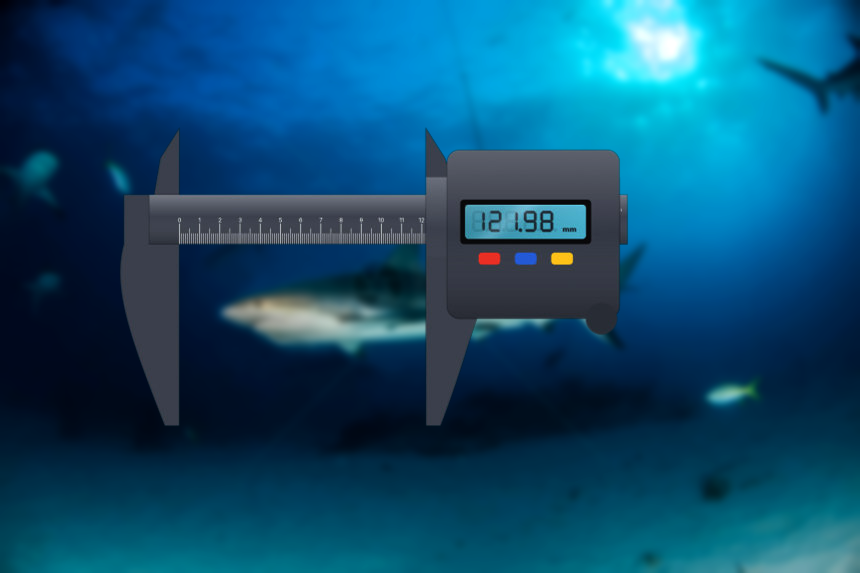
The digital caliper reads 121.98 mm
